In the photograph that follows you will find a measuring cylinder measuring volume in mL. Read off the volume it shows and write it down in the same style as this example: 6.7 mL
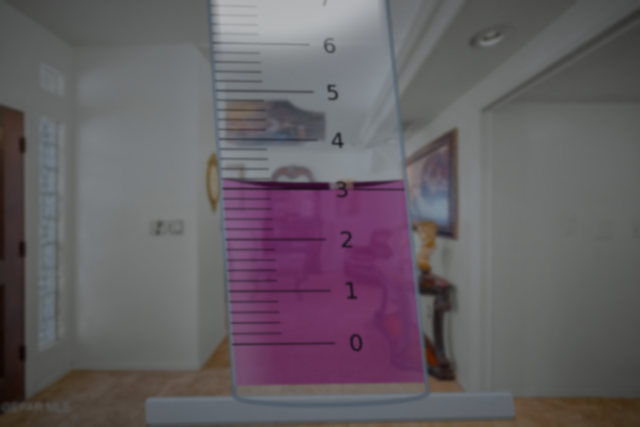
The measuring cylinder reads 3 mL
